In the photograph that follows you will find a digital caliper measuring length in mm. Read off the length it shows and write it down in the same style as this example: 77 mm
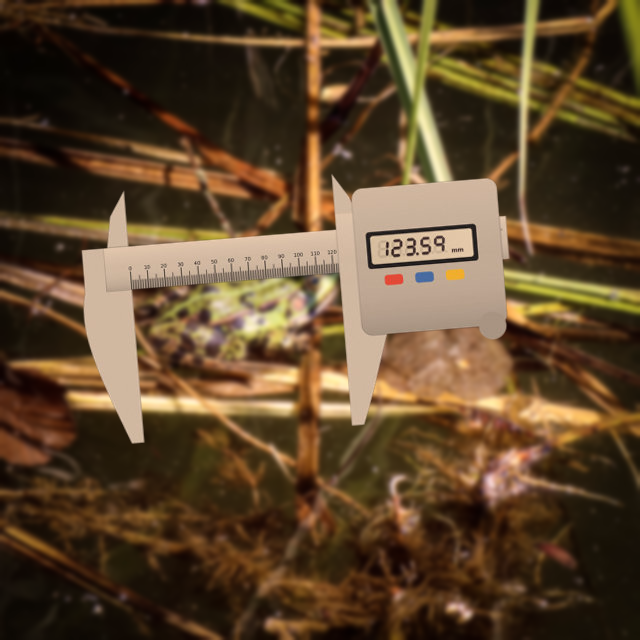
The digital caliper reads 123.59 mm
